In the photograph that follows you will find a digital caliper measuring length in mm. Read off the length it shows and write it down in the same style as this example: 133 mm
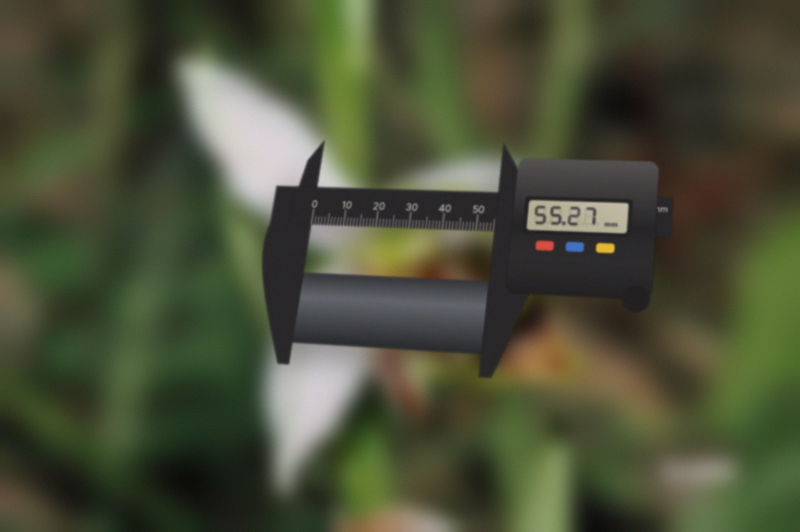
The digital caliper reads 55.27 mm
